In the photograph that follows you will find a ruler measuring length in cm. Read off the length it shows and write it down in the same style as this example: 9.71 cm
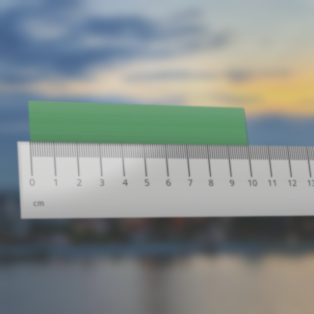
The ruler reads 10 cm
